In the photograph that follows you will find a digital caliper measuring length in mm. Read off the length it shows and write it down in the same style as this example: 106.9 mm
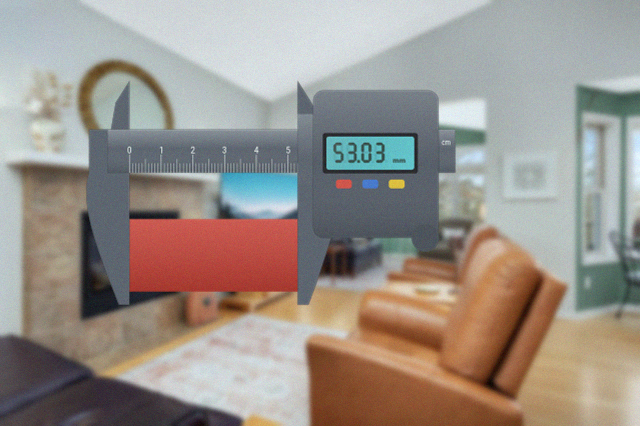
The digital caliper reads 53.03 mm
